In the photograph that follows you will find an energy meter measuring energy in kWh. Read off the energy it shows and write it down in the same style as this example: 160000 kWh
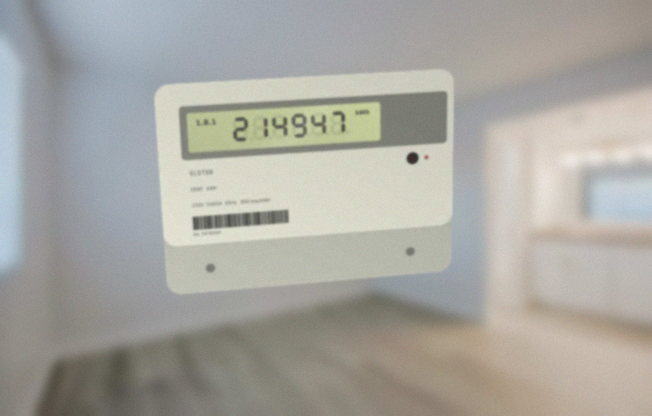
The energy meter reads 214947 kWh
